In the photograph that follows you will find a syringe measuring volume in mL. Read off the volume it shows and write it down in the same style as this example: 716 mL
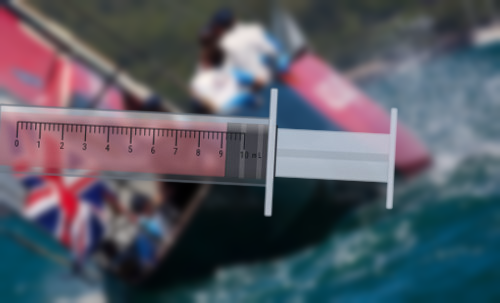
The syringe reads 9.2 mL
